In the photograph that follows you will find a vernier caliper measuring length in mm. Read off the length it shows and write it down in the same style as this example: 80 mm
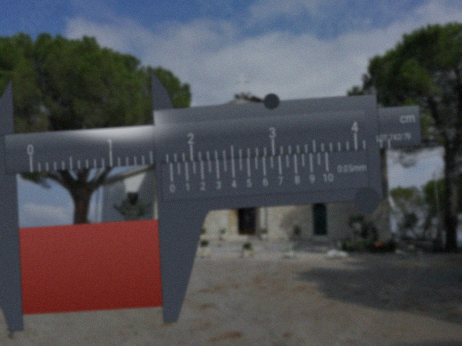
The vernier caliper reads 17.4 mm
